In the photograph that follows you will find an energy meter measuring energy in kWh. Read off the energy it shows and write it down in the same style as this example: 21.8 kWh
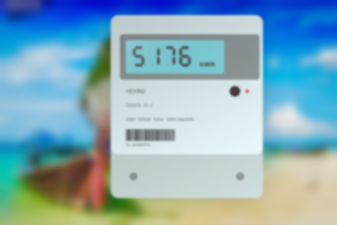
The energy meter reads 5176 kWh
